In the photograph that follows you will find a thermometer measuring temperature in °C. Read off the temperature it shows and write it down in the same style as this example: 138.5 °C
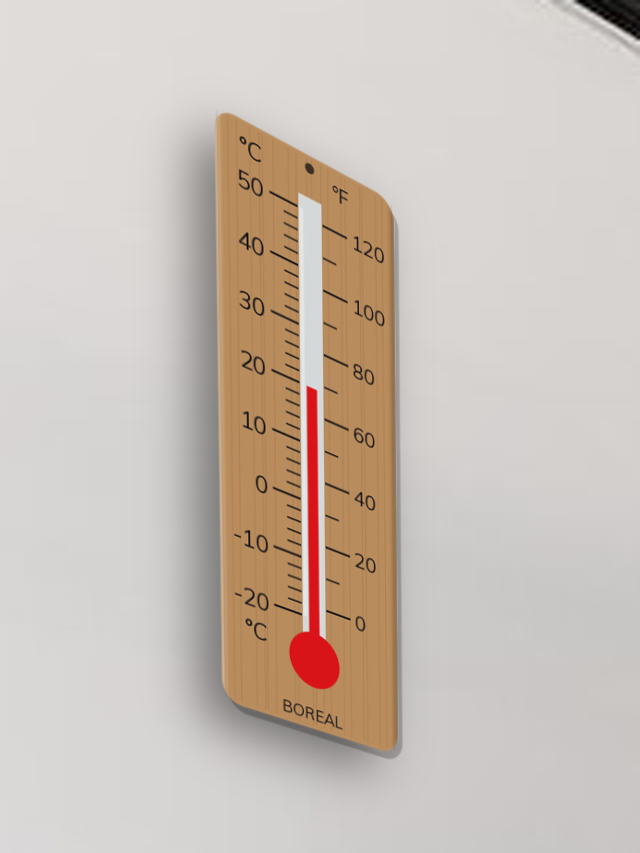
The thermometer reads 20 °C
